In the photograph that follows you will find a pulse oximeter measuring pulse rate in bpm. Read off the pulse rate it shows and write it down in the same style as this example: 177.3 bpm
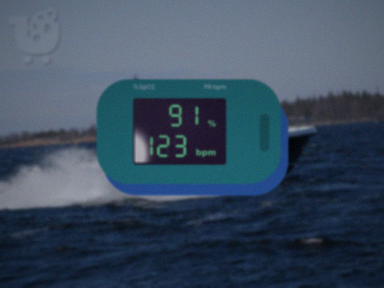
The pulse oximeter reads 123 bpm
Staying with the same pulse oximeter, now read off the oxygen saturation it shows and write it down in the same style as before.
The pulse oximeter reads 91 %
